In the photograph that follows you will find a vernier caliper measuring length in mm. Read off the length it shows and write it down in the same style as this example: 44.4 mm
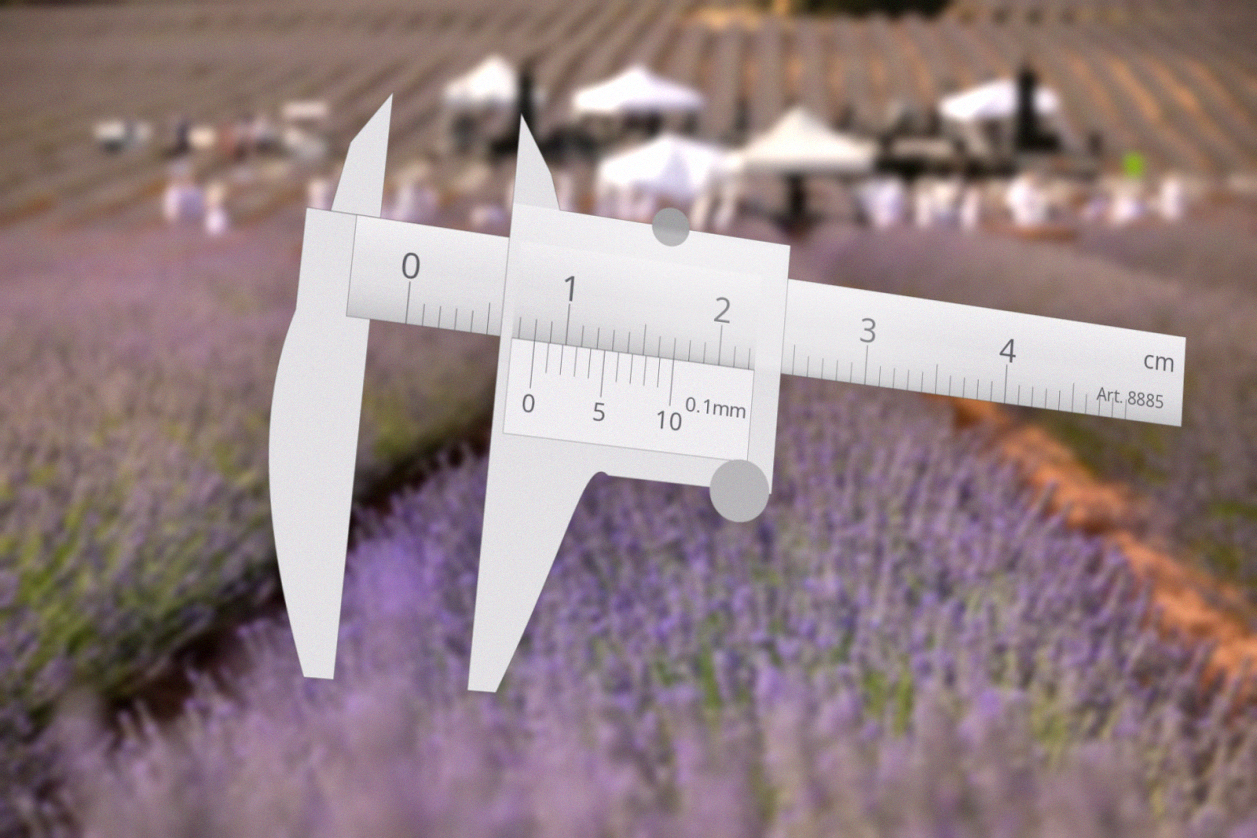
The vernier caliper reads 8.0 mm
